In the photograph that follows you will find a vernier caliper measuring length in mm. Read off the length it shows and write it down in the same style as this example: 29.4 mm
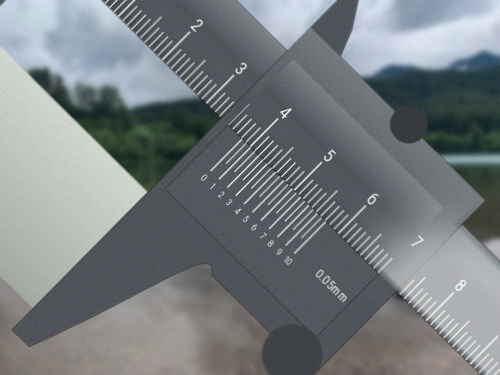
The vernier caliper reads 38.2 mm
